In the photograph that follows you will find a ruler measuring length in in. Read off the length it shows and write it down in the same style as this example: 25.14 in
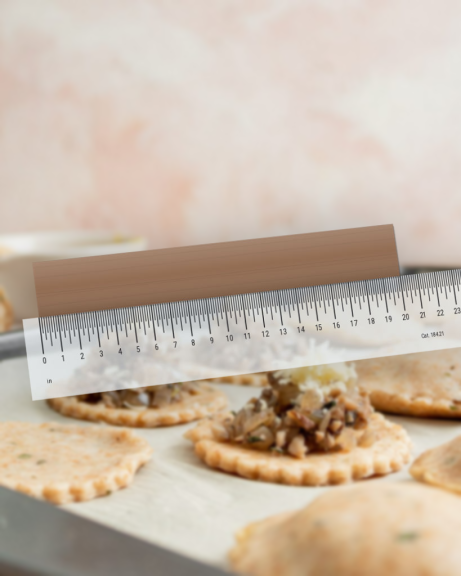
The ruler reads 20 in
